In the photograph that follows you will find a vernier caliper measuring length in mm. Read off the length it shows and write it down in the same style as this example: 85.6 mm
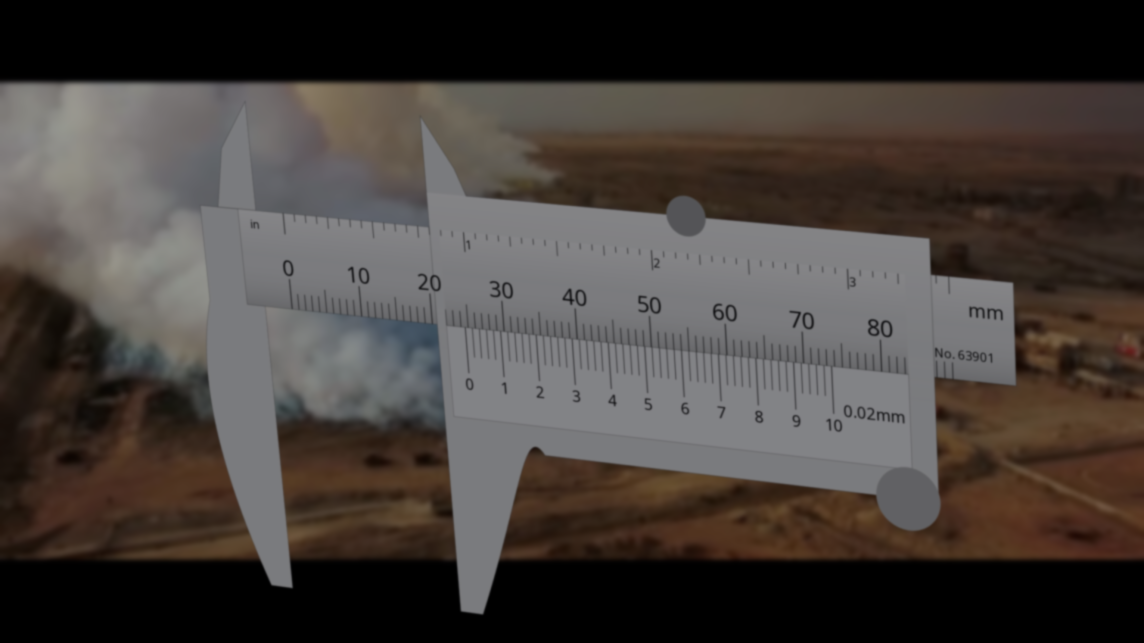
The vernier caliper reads 24.6 mm
